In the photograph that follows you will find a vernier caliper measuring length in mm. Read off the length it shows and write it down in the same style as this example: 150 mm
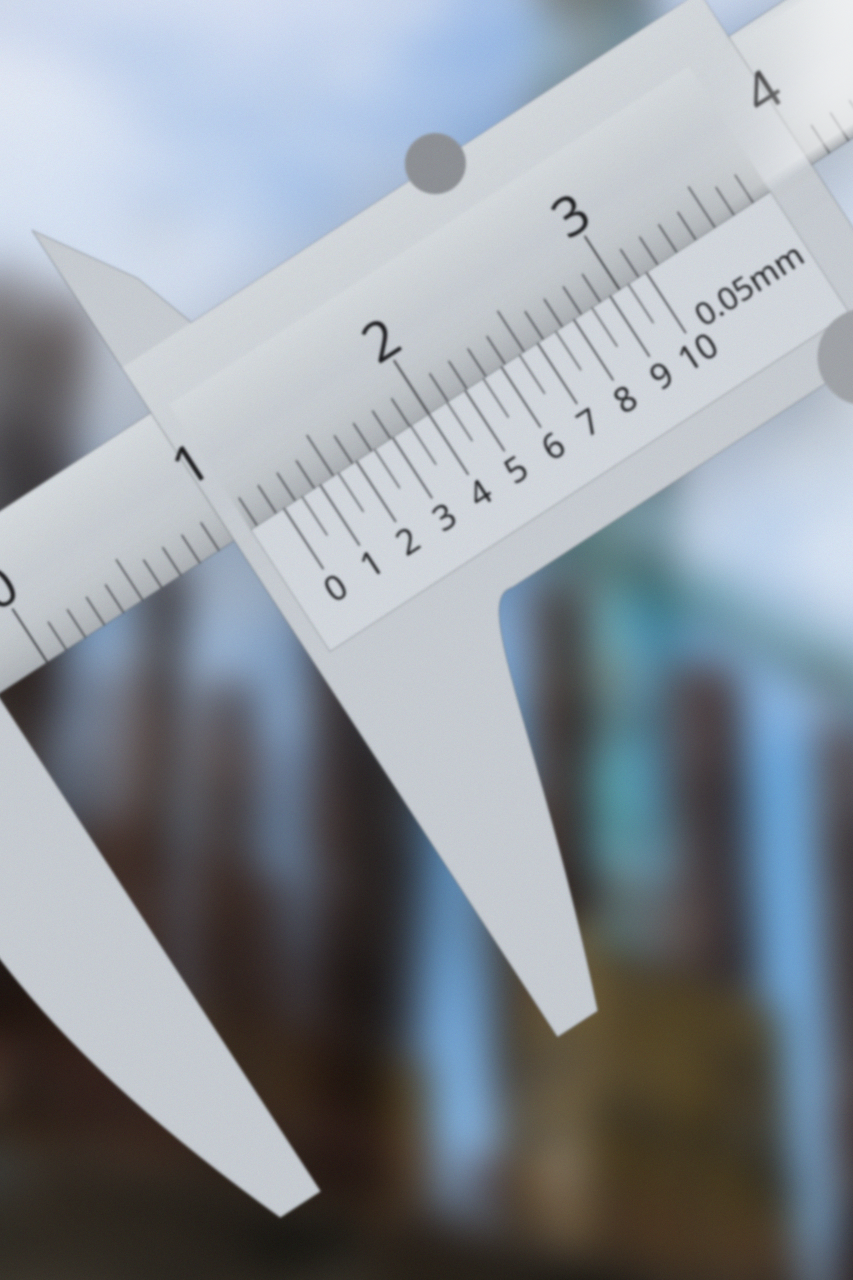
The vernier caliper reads 12.4 mm
